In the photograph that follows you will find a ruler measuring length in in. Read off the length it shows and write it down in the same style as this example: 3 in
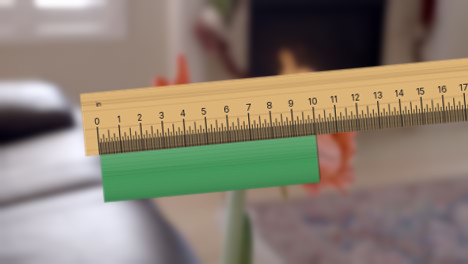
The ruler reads 10 in
